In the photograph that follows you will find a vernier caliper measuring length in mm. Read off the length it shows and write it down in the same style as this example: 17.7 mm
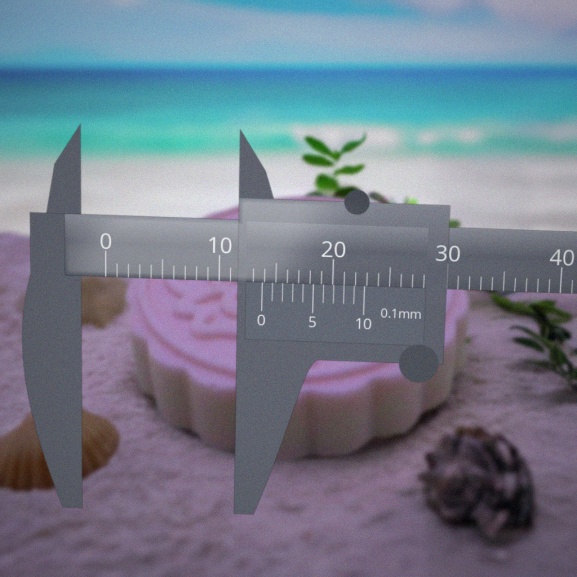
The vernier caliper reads 13.8 mm
